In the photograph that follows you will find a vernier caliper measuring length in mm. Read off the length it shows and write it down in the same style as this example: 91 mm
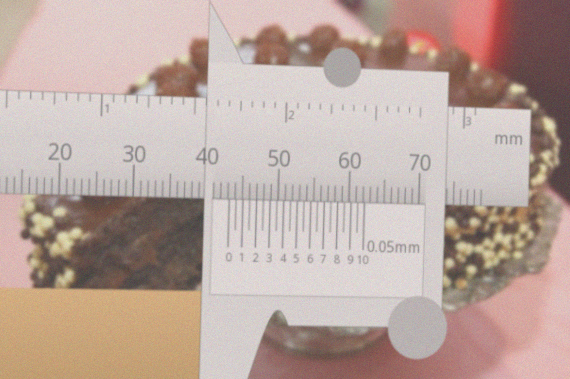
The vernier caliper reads 43.2 mm
